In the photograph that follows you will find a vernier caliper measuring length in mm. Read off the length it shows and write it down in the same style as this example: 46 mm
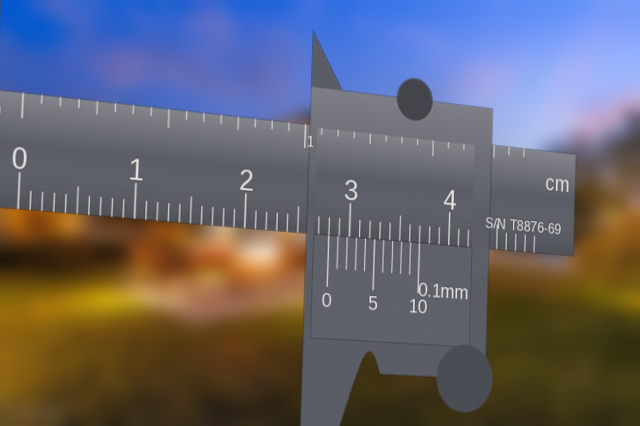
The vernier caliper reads 28.0 mm
